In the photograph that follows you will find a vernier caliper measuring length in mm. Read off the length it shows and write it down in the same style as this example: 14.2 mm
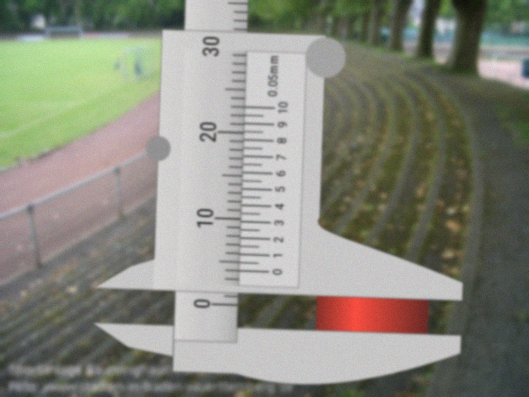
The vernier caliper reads 4.0 mm
